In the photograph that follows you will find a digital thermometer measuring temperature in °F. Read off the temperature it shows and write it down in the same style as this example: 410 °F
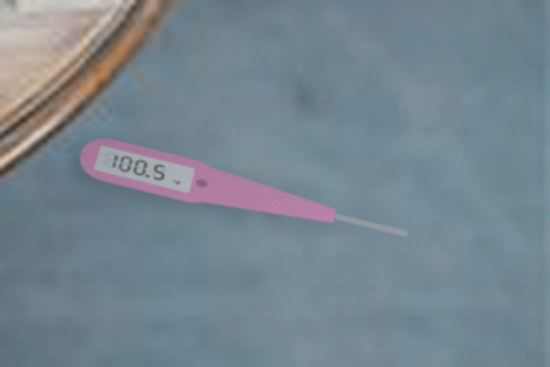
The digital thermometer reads 100.5 °F
